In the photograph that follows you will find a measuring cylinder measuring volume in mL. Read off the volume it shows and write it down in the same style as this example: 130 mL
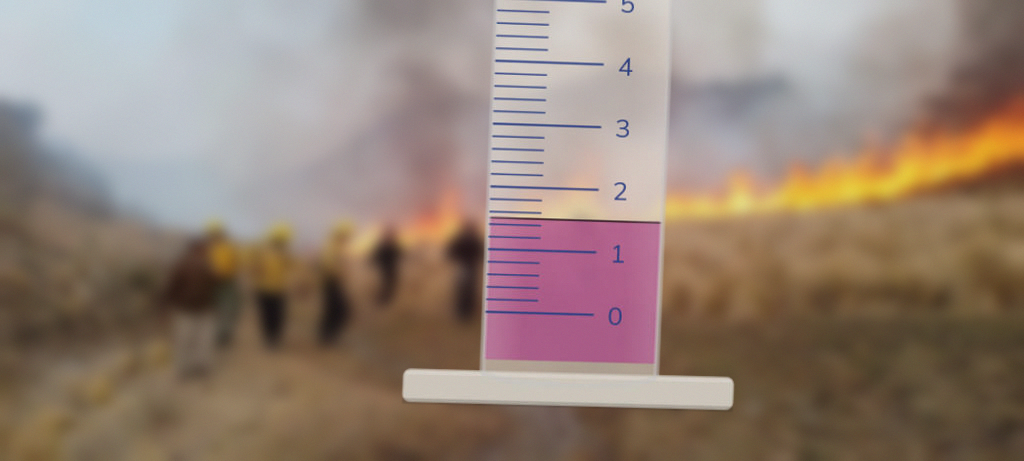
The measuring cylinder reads 1.5 mL
